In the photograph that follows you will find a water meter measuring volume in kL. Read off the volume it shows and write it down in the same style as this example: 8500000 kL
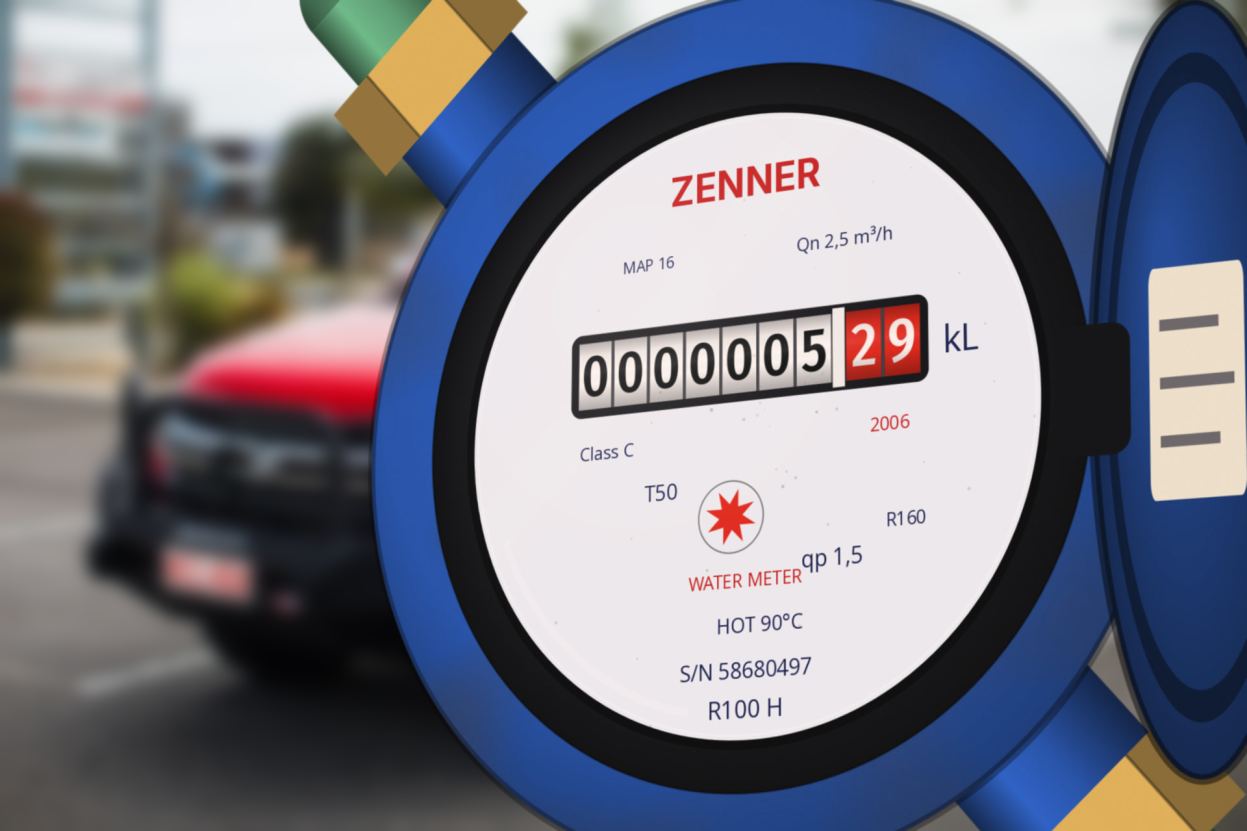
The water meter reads 5.29 kL
